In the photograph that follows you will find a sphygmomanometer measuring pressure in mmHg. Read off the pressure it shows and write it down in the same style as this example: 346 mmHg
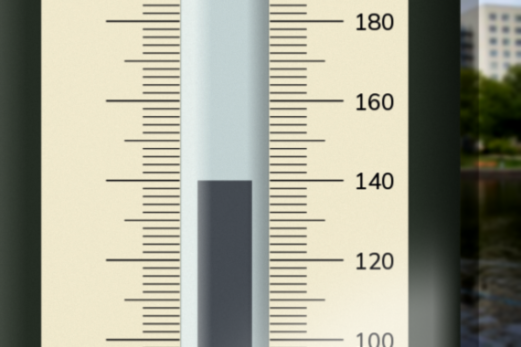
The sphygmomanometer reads 140 mmHg
